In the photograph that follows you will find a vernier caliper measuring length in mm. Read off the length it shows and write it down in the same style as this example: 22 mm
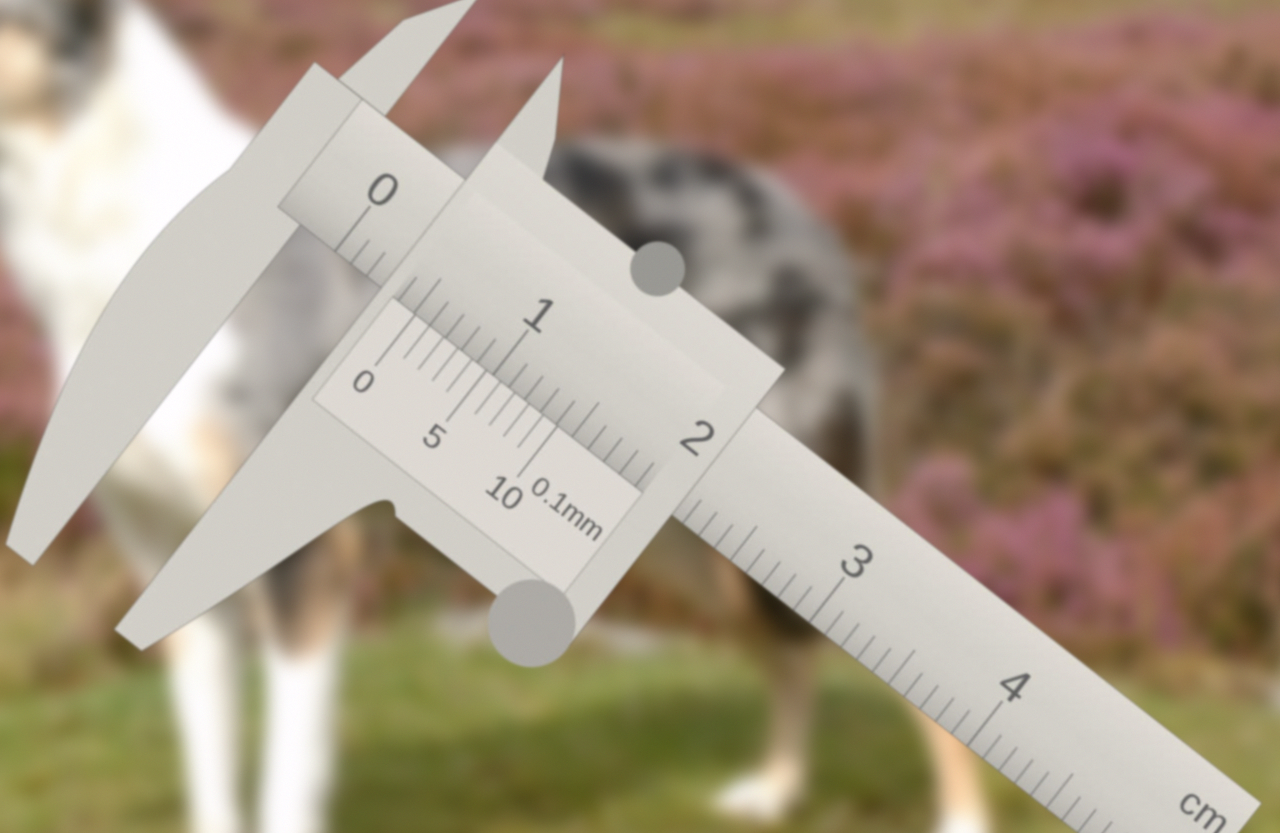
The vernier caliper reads 5.1 mm
